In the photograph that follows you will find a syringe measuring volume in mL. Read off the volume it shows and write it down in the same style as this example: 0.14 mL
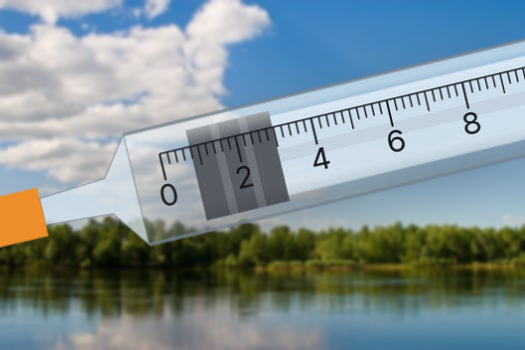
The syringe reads 0.8 mL
